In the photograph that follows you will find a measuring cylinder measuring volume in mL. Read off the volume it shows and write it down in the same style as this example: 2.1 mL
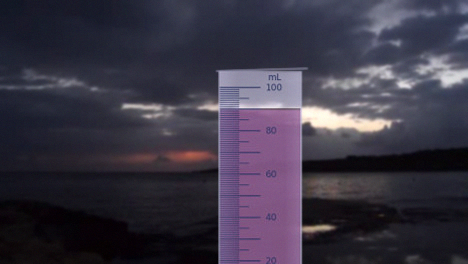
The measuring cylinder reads 90 mL
